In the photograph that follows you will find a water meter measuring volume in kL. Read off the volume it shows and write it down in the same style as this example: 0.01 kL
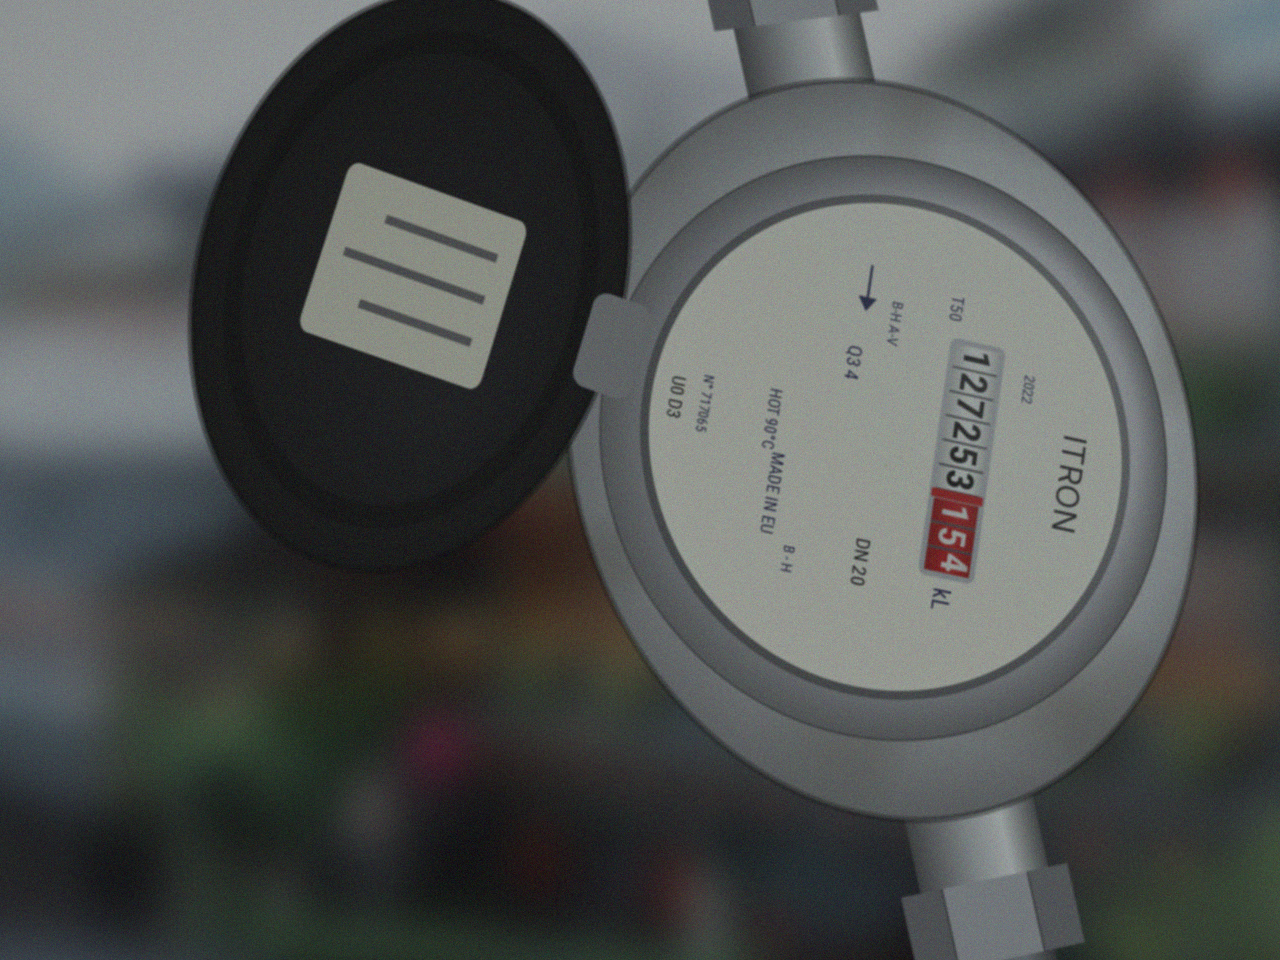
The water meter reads 127253.154 kL
